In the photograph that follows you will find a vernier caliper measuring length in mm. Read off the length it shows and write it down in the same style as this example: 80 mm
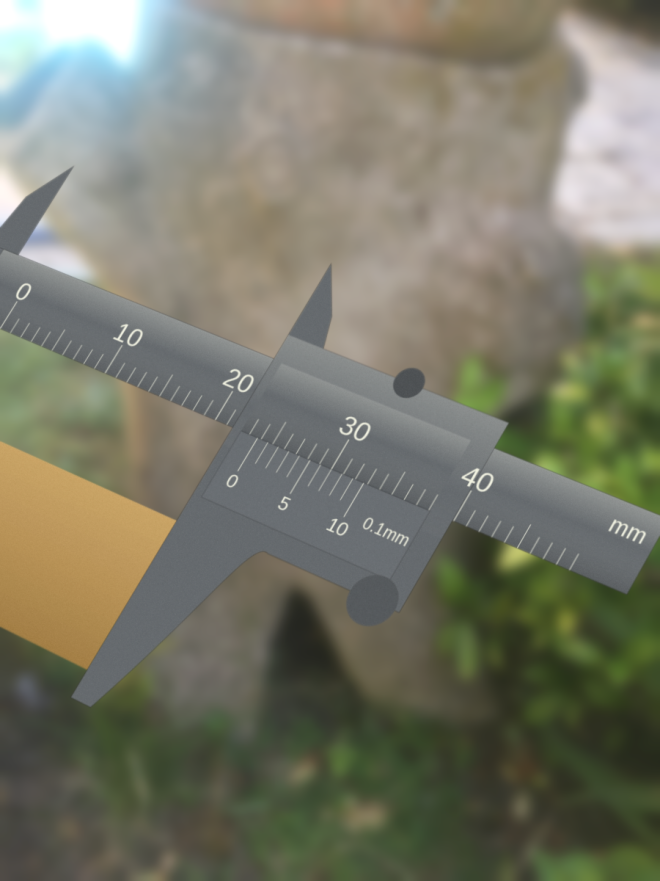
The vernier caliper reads 23.7 mm
